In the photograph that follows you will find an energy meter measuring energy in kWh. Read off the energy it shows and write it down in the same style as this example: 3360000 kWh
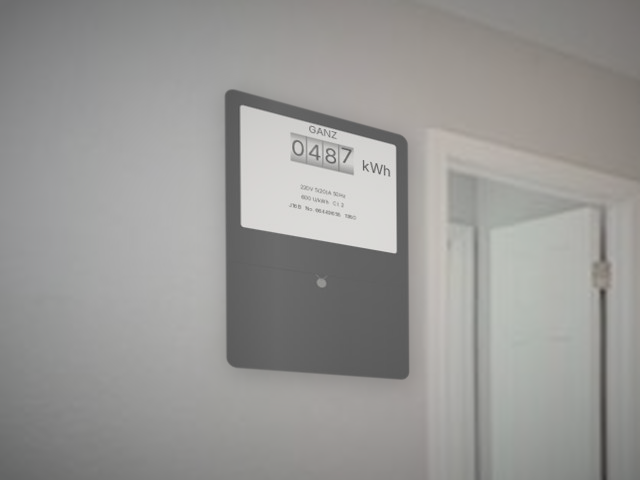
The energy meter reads 487 kWh
